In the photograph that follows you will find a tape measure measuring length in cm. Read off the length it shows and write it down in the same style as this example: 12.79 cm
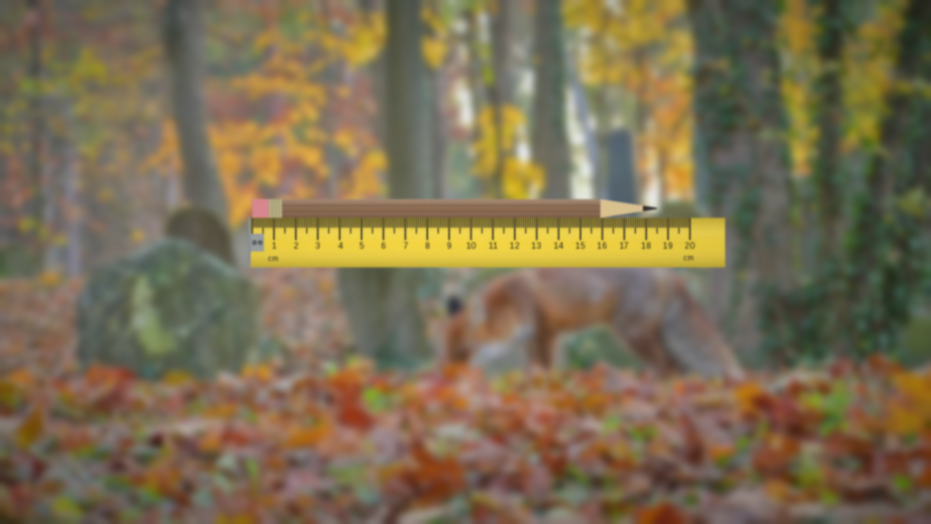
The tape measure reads 18.5 cm
